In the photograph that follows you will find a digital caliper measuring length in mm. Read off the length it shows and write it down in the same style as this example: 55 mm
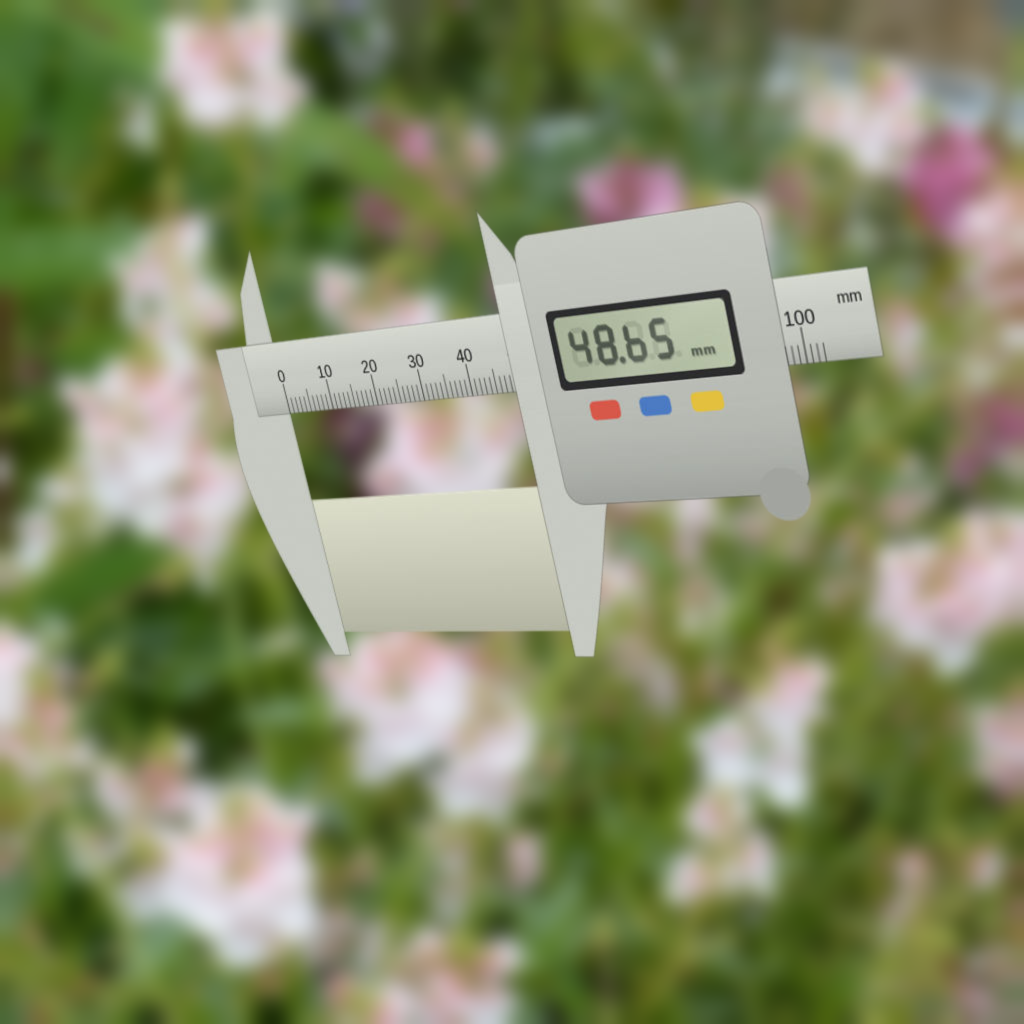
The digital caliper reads 48.65 mm
